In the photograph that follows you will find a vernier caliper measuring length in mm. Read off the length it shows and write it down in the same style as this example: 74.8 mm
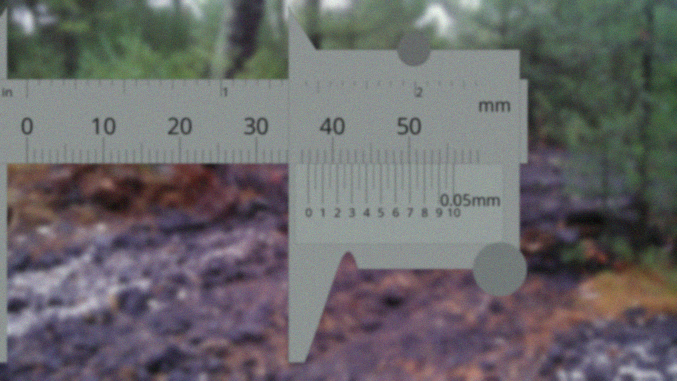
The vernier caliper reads 36.8 mm
